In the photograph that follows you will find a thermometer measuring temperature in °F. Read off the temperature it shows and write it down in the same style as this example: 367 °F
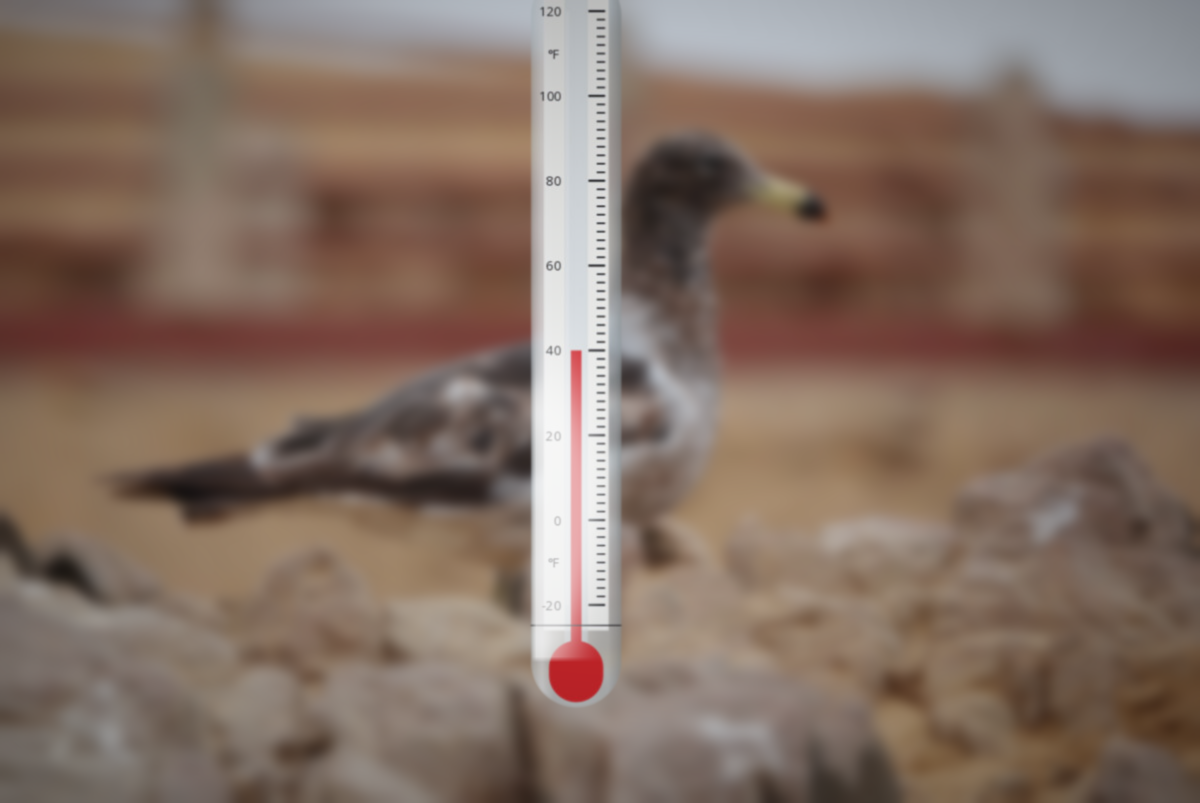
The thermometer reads 40 °F
